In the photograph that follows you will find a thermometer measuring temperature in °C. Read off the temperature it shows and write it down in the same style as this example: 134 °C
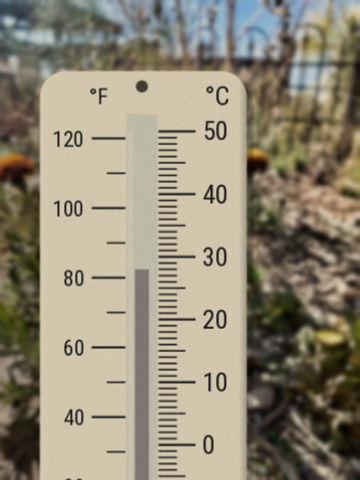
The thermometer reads 28 °C
